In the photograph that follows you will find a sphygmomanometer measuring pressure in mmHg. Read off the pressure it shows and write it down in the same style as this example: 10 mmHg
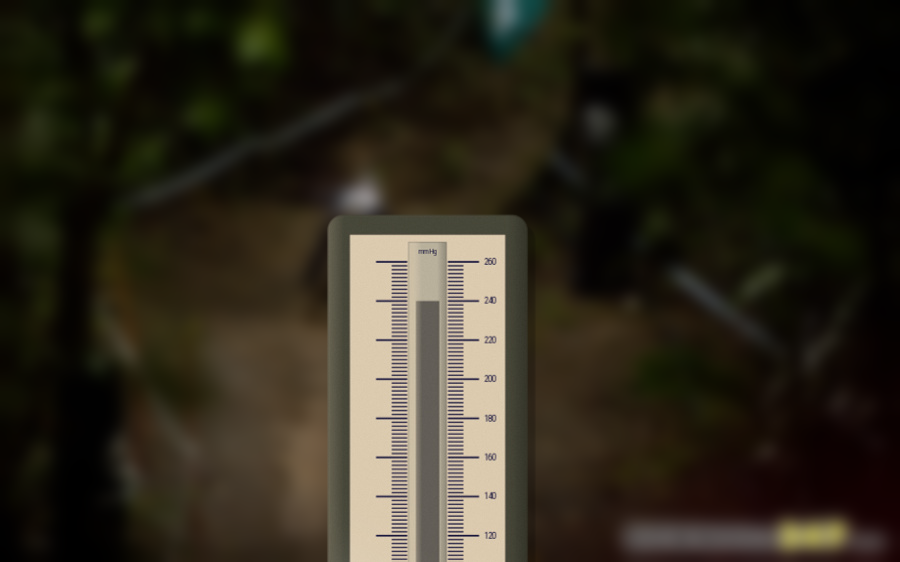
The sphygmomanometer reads 240 mmHg
